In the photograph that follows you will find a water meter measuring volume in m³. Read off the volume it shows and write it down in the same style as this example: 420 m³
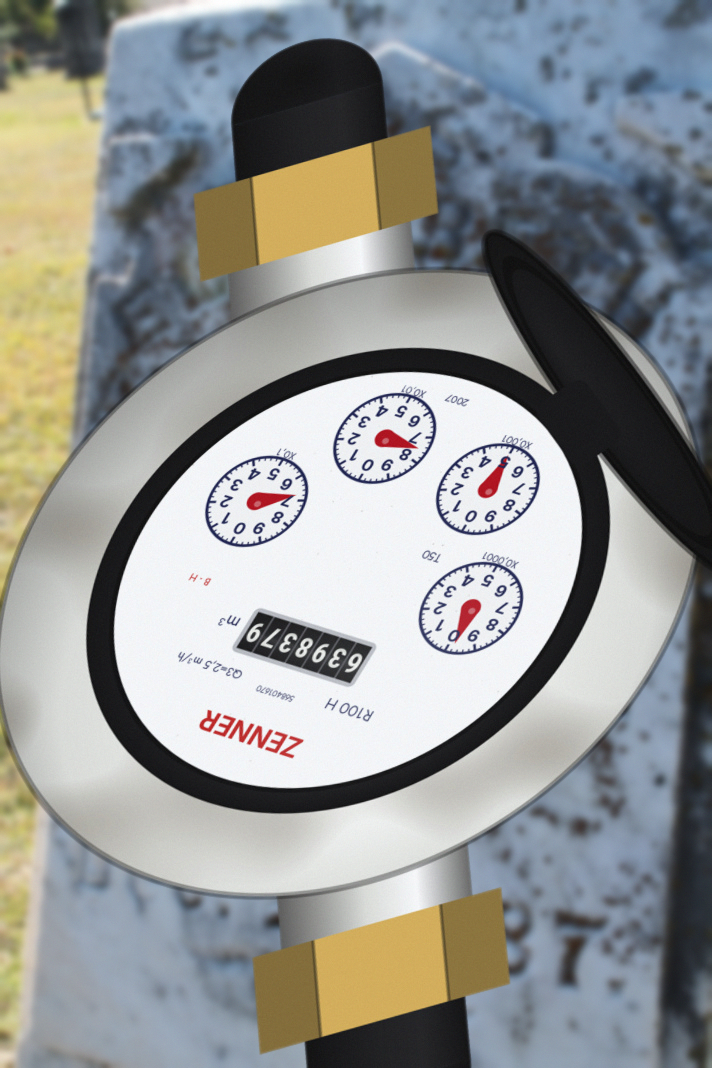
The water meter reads 6398379.6749 m³
